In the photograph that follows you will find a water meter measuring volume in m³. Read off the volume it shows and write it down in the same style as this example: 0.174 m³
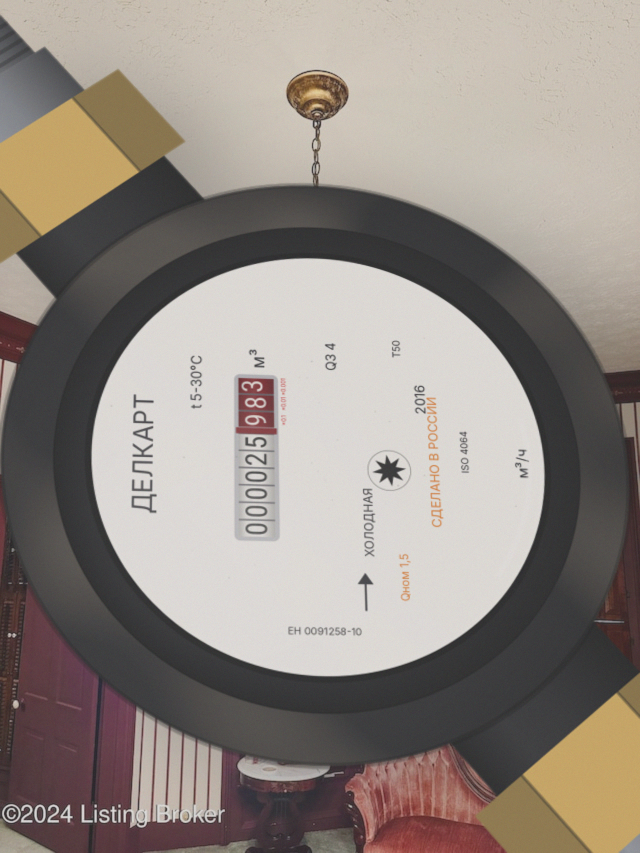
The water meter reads 25.983 m³
